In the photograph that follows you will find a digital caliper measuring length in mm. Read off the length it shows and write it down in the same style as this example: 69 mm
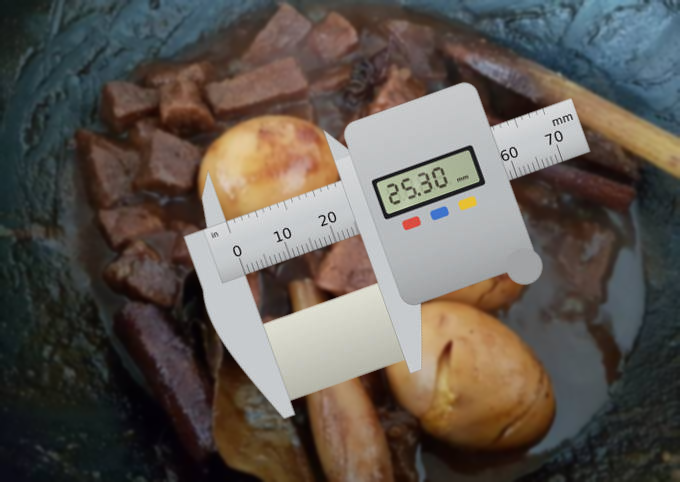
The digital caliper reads 25.30 mm
